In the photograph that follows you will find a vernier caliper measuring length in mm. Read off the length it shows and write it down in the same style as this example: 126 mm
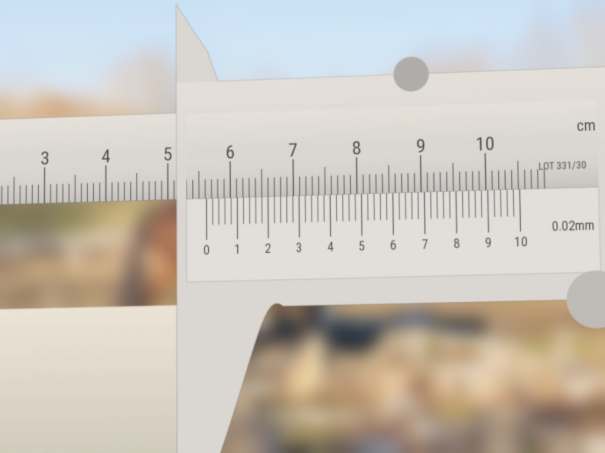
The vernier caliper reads 56.2 mm
